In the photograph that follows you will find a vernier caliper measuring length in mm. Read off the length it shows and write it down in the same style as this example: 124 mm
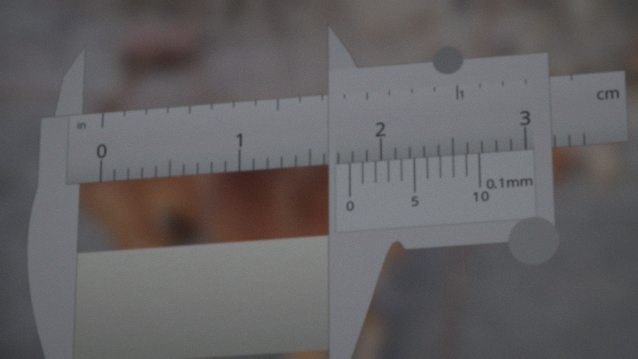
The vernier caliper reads 17.8 mm
